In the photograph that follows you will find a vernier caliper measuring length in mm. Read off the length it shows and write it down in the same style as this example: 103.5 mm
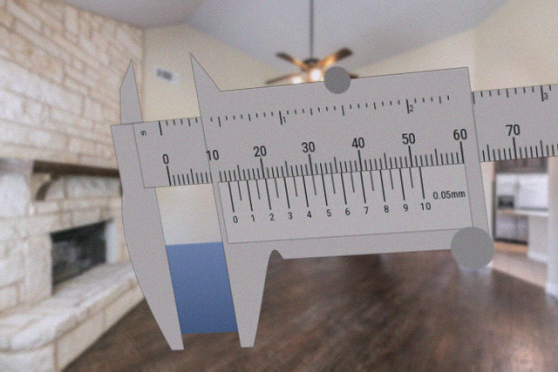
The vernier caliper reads 12.5 mm
